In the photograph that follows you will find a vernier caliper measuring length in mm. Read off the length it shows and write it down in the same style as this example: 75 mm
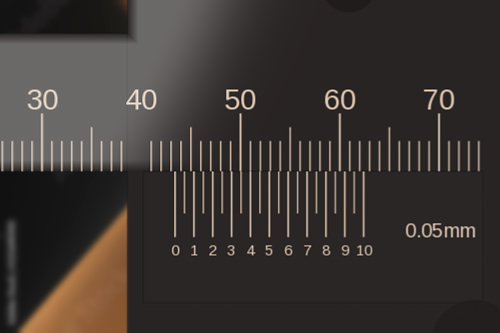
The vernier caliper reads 43.4 mm
